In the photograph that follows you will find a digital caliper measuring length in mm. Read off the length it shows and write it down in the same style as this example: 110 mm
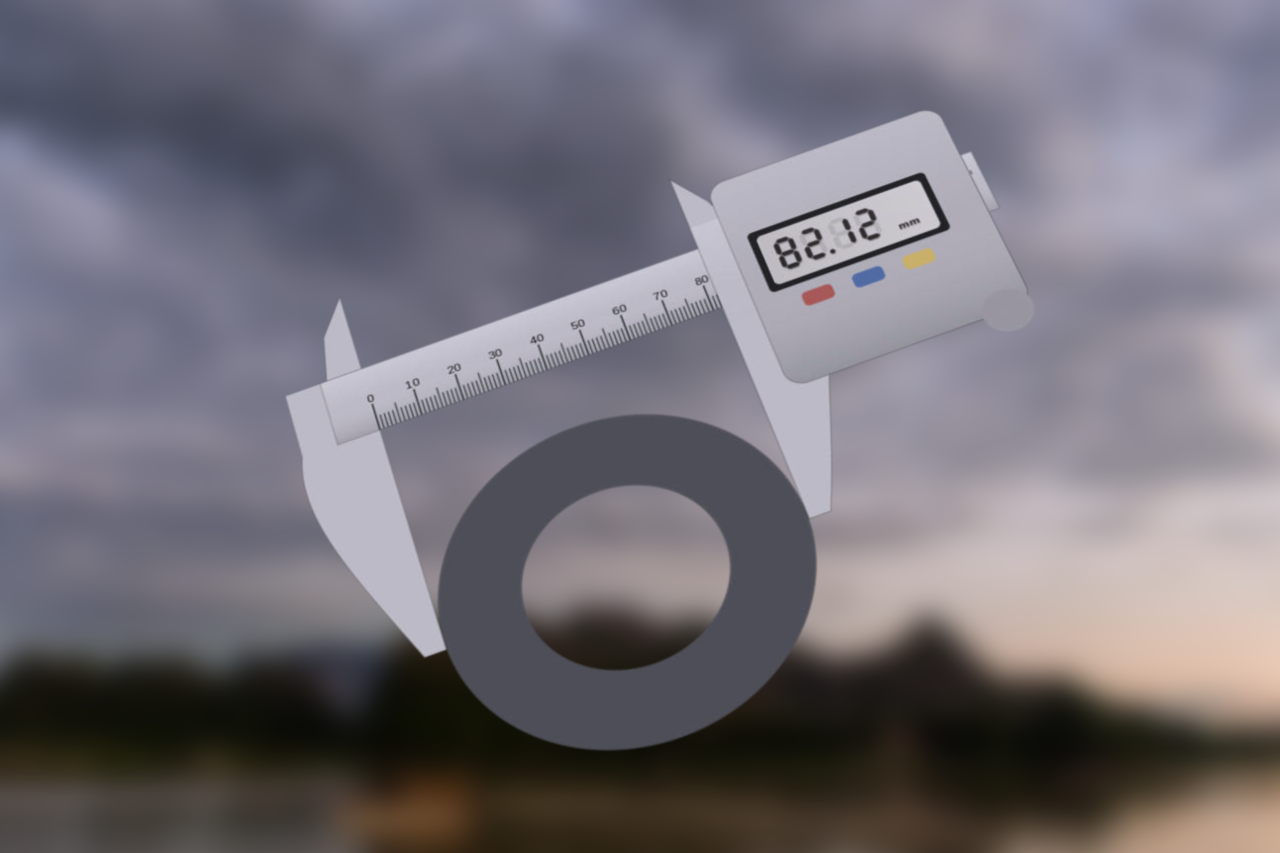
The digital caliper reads 82.12 mm
